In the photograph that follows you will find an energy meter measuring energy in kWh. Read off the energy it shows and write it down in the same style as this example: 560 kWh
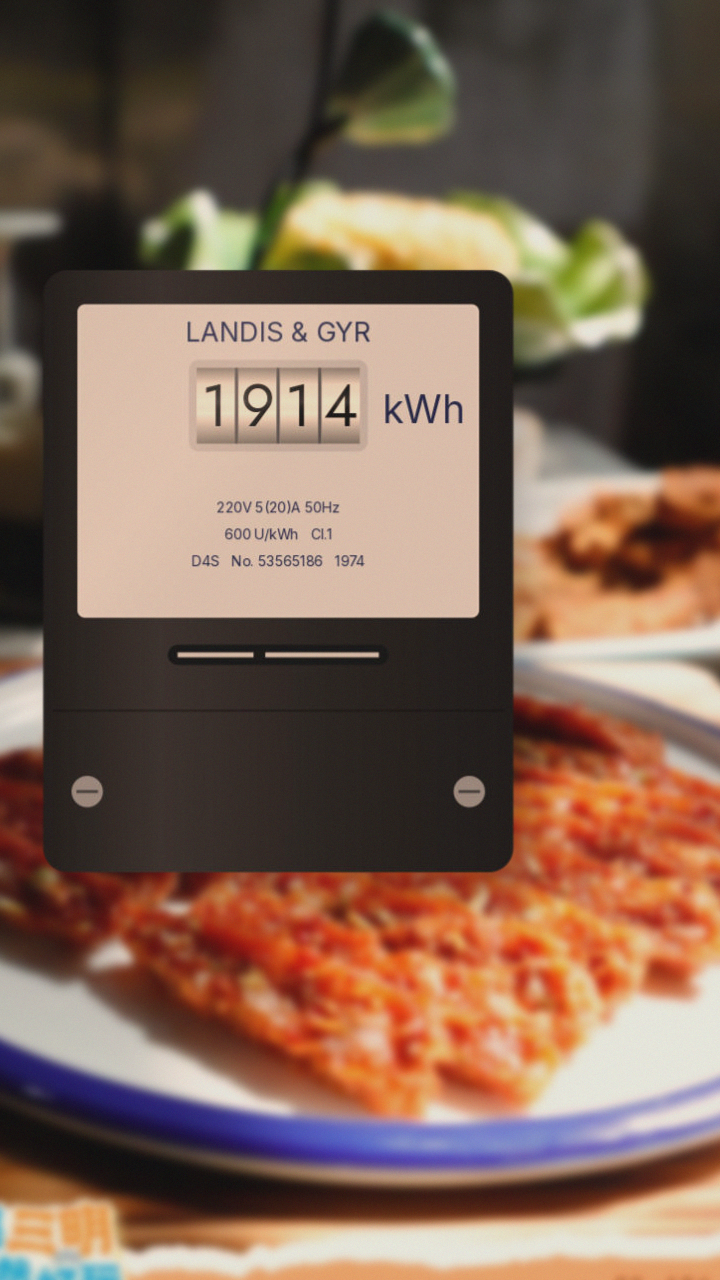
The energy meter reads 1914 kWh
